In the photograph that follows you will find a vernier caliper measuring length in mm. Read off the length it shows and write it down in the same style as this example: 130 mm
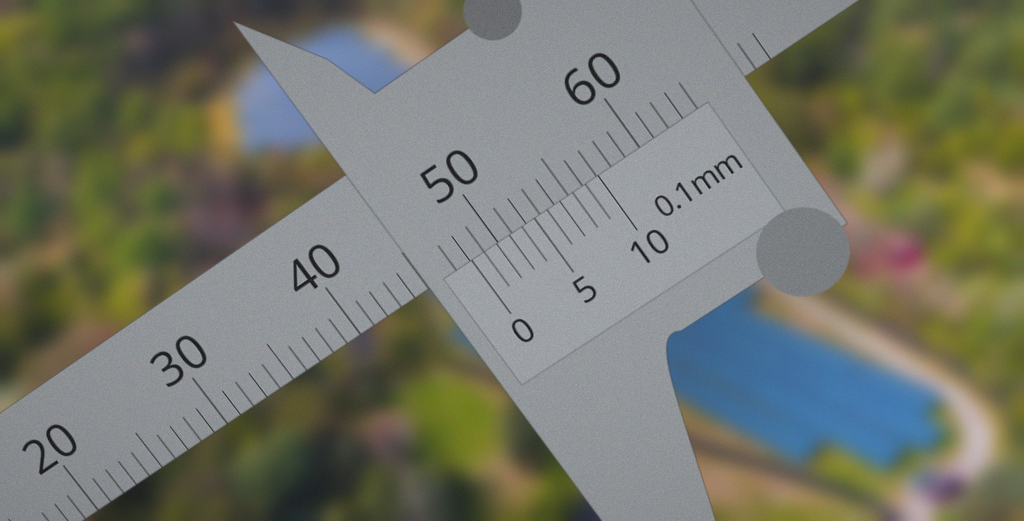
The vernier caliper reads 48.1 mm
